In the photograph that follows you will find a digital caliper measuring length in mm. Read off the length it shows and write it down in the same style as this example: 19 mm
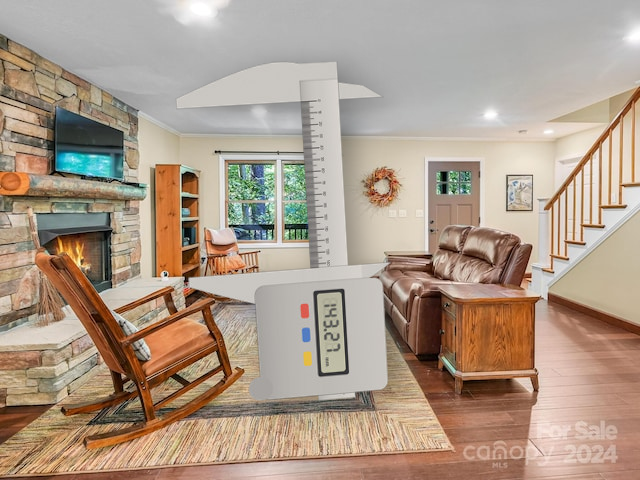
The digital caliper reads 143.27 mm
